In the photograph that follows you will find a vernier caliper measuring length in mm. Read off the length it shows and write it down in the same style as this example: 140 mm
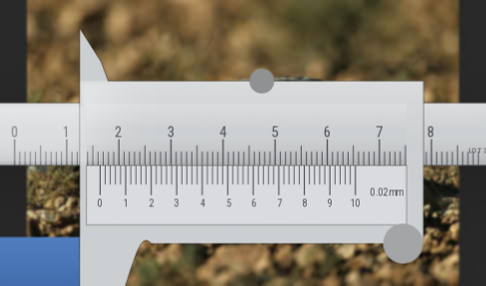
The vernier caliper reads 16.4 mm
